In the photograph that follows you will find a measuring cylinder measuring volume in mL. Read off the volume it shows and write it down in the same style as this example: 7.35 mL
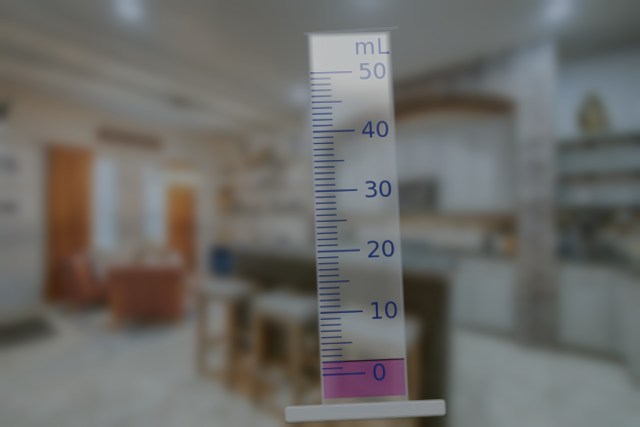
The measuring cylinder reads 2 mL
